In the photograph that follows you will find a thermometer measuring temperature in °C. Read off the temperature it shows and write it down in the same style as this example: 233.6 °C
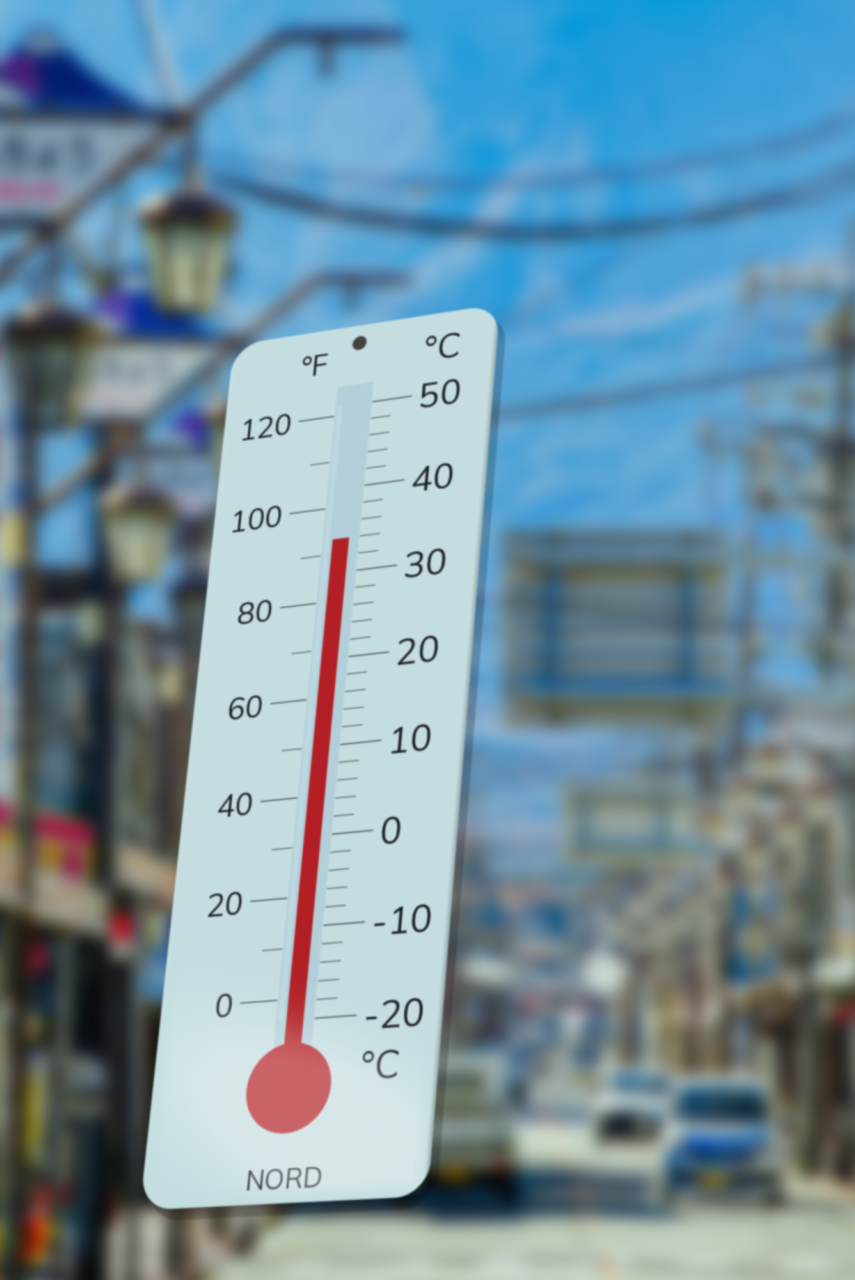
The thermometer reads 34 °C
